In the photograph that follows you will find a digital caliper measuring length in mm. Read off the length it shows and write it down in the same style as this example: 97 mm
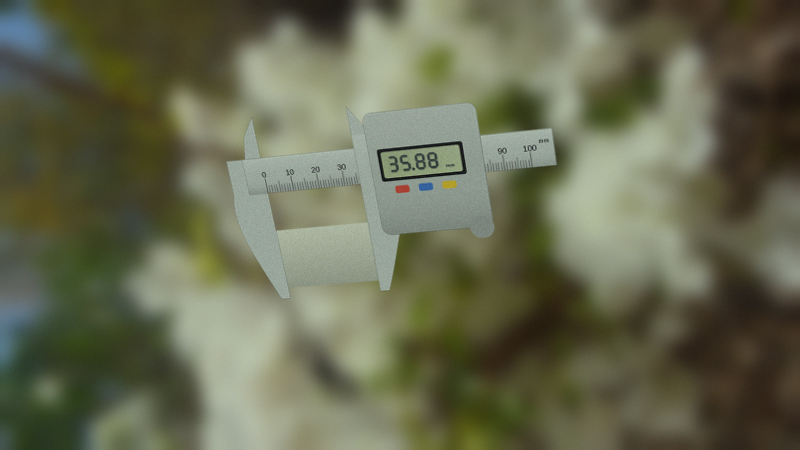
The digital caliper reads 35.88 mm
